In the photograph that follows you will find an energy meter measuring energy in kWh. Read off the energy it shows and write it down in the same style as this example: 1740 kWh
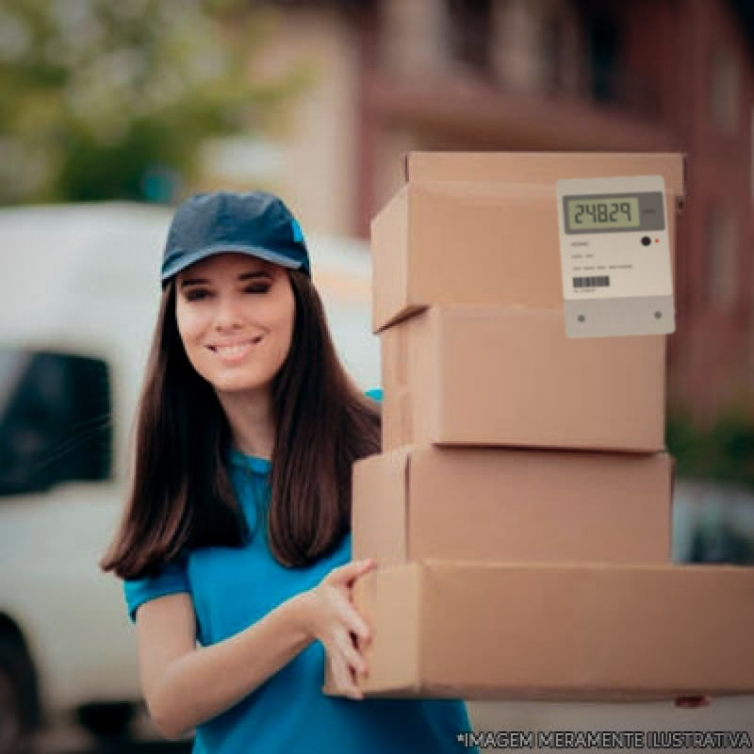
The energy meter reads 24829 kWh
